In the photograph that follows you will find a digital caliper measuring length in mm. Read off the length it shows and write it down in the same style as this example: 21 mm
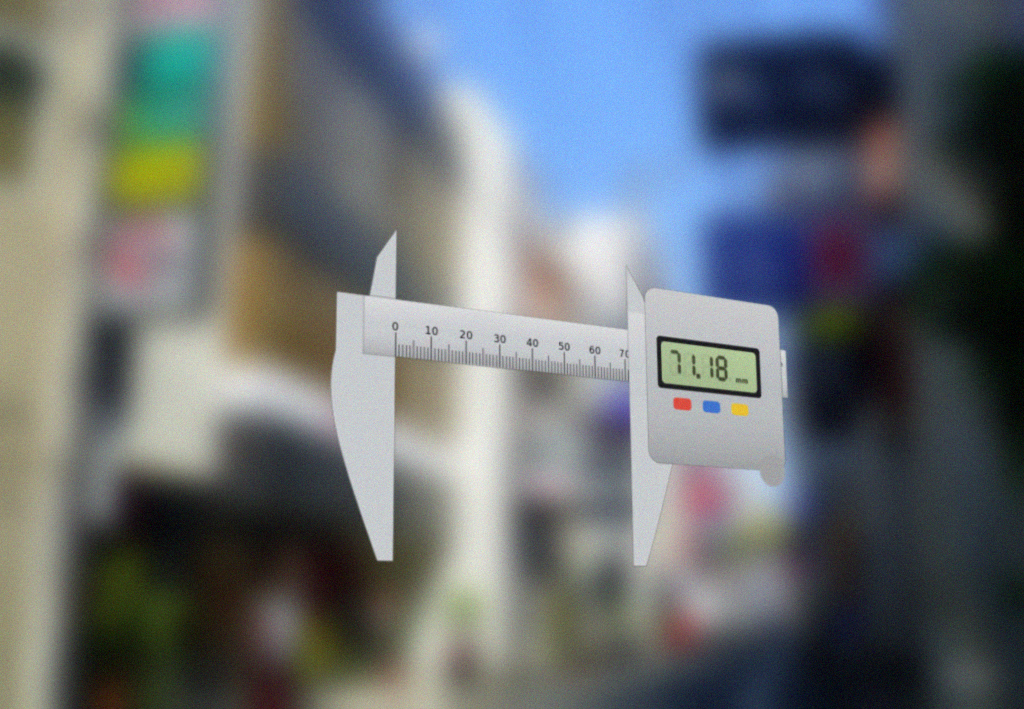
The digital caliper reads 71.18 mm
